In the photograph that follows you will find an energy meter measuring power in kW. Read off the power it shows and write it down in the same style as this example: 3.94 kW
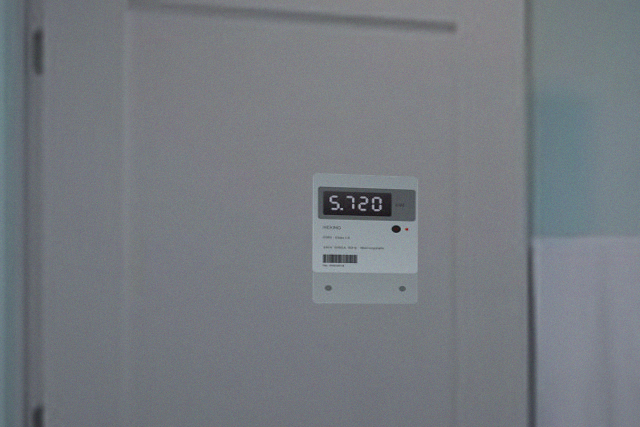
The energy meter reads 5.720 kW
